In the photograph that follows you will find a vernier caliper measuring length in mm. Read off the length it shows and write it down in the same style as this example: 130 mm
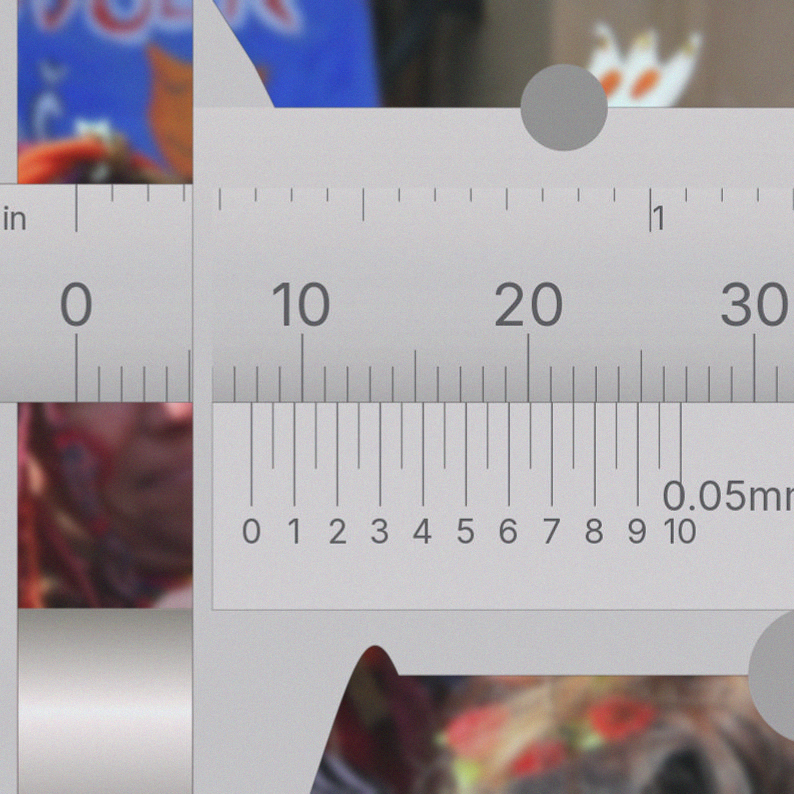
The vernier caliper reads 7.75 mm
